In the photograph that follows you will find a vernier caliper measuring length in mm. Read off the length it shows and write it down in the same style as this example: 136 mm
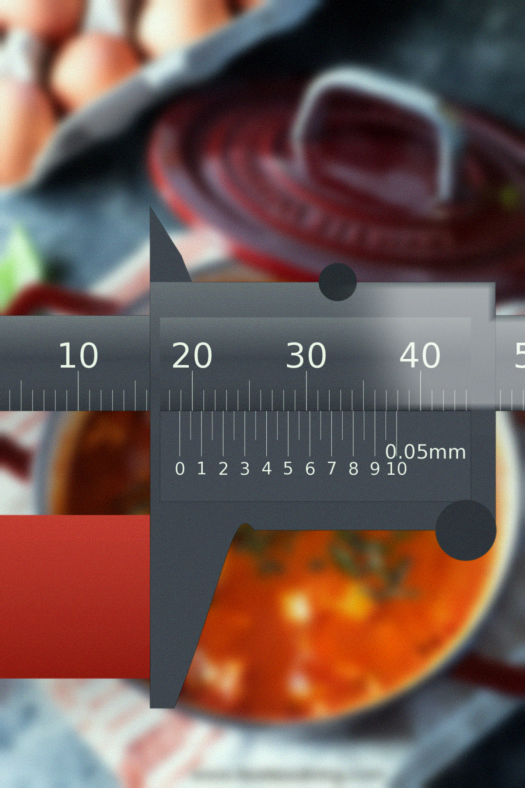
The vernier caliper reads 18.9 mm
